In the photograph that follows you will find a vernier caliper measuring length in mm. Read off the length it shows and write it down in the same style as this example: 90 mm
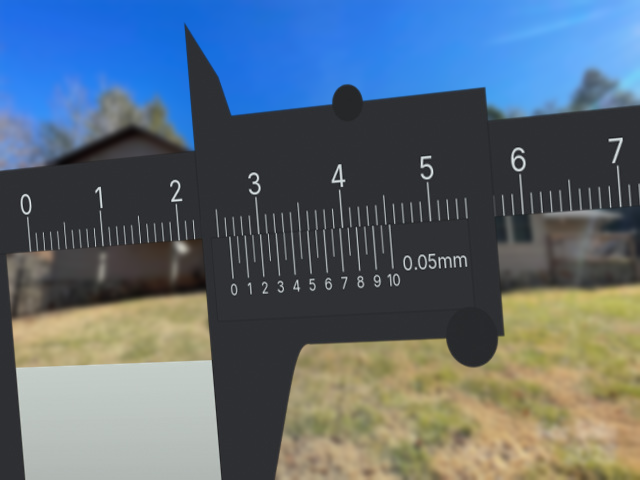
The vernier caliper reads 26.4 mm
